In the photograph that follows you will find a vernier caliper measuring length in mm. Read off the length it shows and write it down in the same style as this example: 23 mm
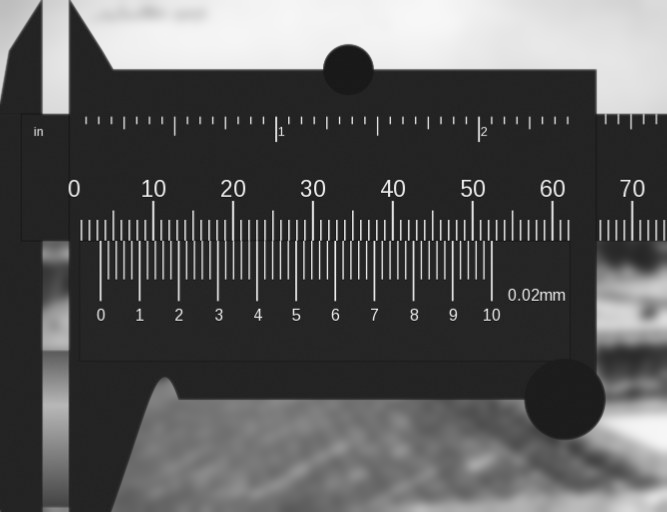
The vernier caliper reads 3.4 mm
